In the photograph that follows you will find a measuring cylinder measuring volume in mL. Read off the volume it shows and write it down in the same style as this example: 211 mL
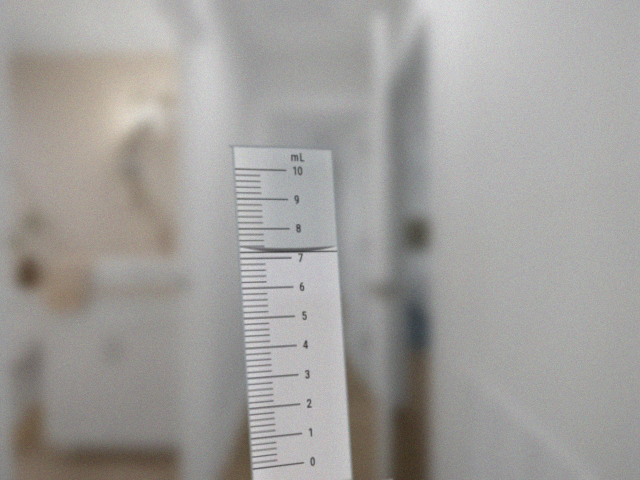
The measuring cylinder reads 7.2 mL
